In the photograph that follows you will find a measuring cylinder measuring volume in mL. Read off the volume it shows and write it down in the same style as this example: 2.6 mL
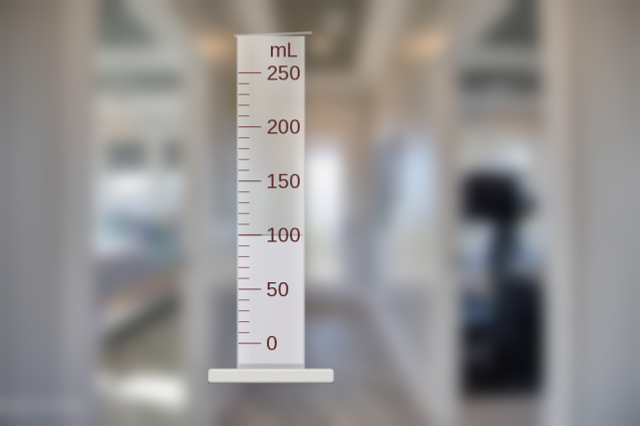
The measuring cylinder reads 100 mL
